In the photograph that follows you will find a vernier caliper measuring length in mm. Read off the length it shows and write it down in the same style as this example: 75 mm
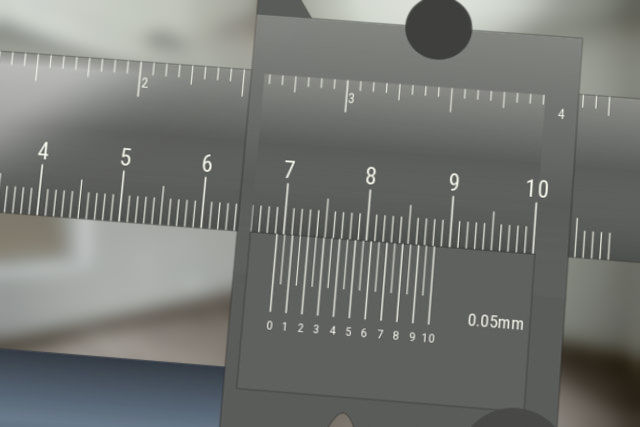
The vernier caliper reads 69.2 mm
